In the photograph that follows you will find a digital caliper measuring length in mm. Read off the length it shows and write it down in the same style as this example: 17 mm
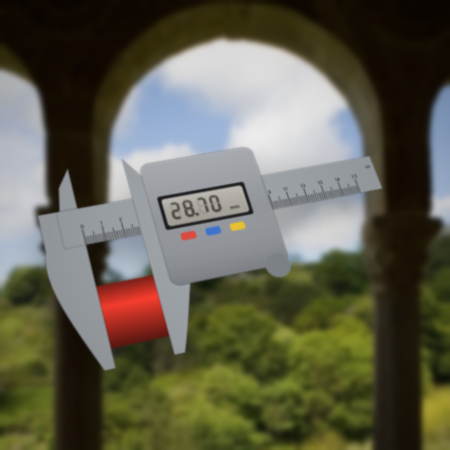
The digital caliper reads 28.70 mm
